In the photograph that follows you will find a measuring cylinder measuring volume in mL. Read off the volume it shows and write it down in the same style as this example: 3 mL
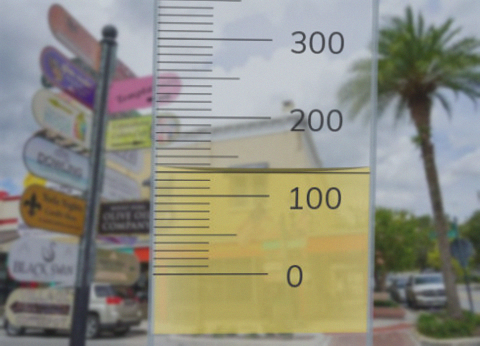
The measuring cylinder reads 130 mL
